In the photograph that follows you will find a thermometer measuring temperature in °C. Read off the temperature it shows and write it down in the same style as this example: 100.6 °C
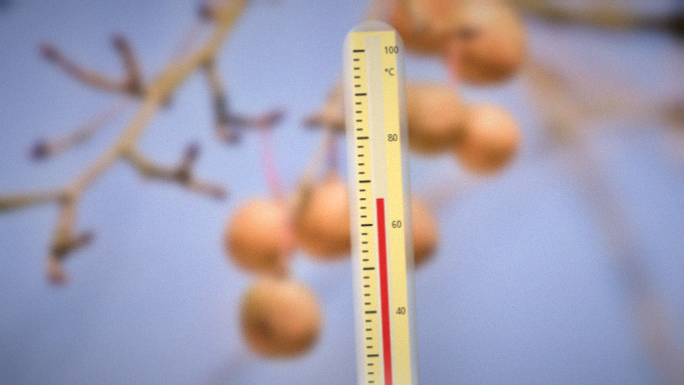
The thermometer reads 66 °C
